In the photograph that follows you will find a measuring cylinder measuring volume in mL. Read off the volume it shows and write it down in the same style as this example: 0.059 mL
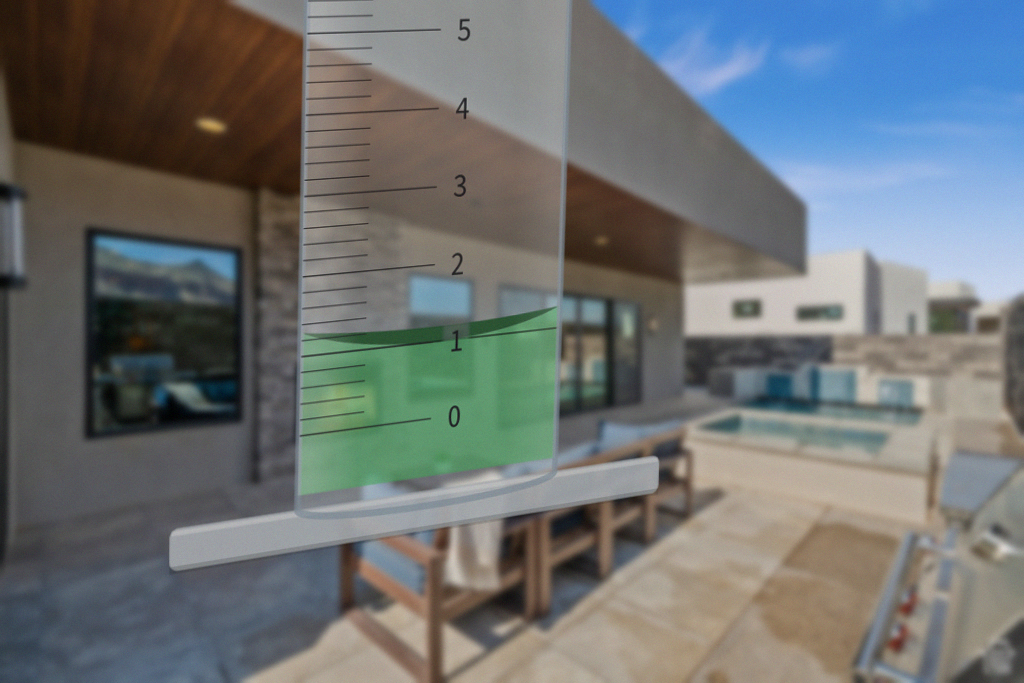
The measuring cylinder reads 1 mL
